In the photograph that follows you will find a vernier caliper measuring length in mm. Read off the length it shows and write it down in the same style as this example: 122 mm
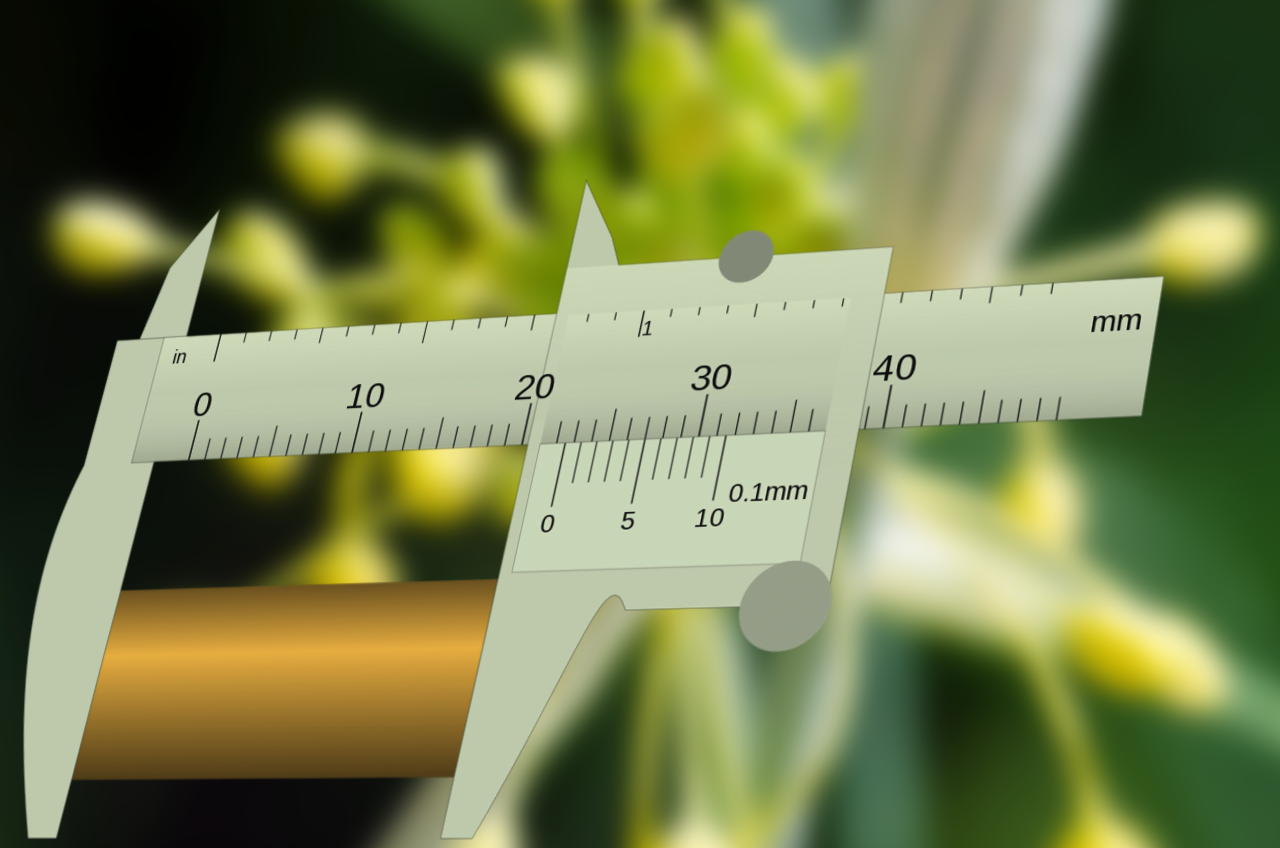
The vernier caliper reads 22.5 mm
